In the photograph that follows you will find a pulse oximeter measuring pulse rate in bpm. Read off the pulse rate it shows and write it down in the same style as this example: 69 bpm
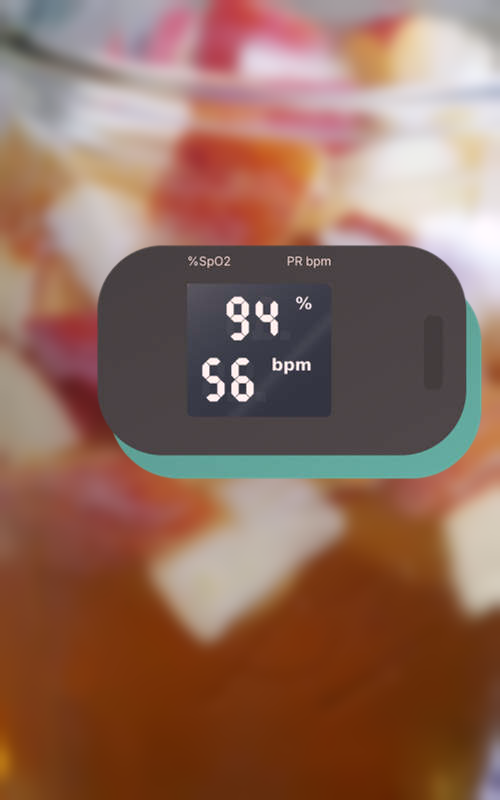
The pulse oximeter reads 56 bpm
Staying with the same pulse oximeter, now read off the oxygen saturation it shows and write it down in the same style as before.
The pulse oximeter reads 94 %
